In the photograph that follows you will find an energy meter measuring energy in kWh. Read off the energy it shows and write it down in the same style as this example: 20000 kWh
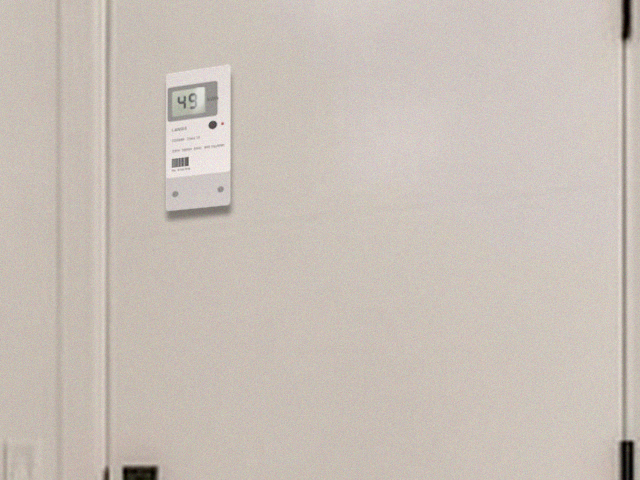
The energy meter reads 49 kWh
